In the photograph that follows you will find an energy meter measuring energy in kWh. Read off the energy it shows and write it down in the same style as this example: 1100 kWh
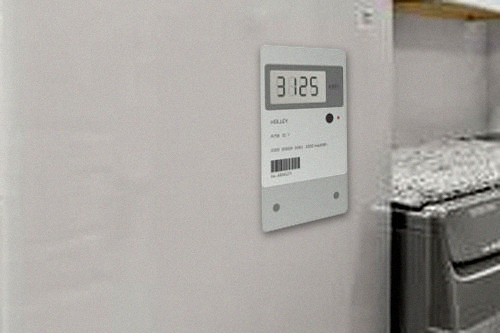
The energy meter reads 3125 kWh
